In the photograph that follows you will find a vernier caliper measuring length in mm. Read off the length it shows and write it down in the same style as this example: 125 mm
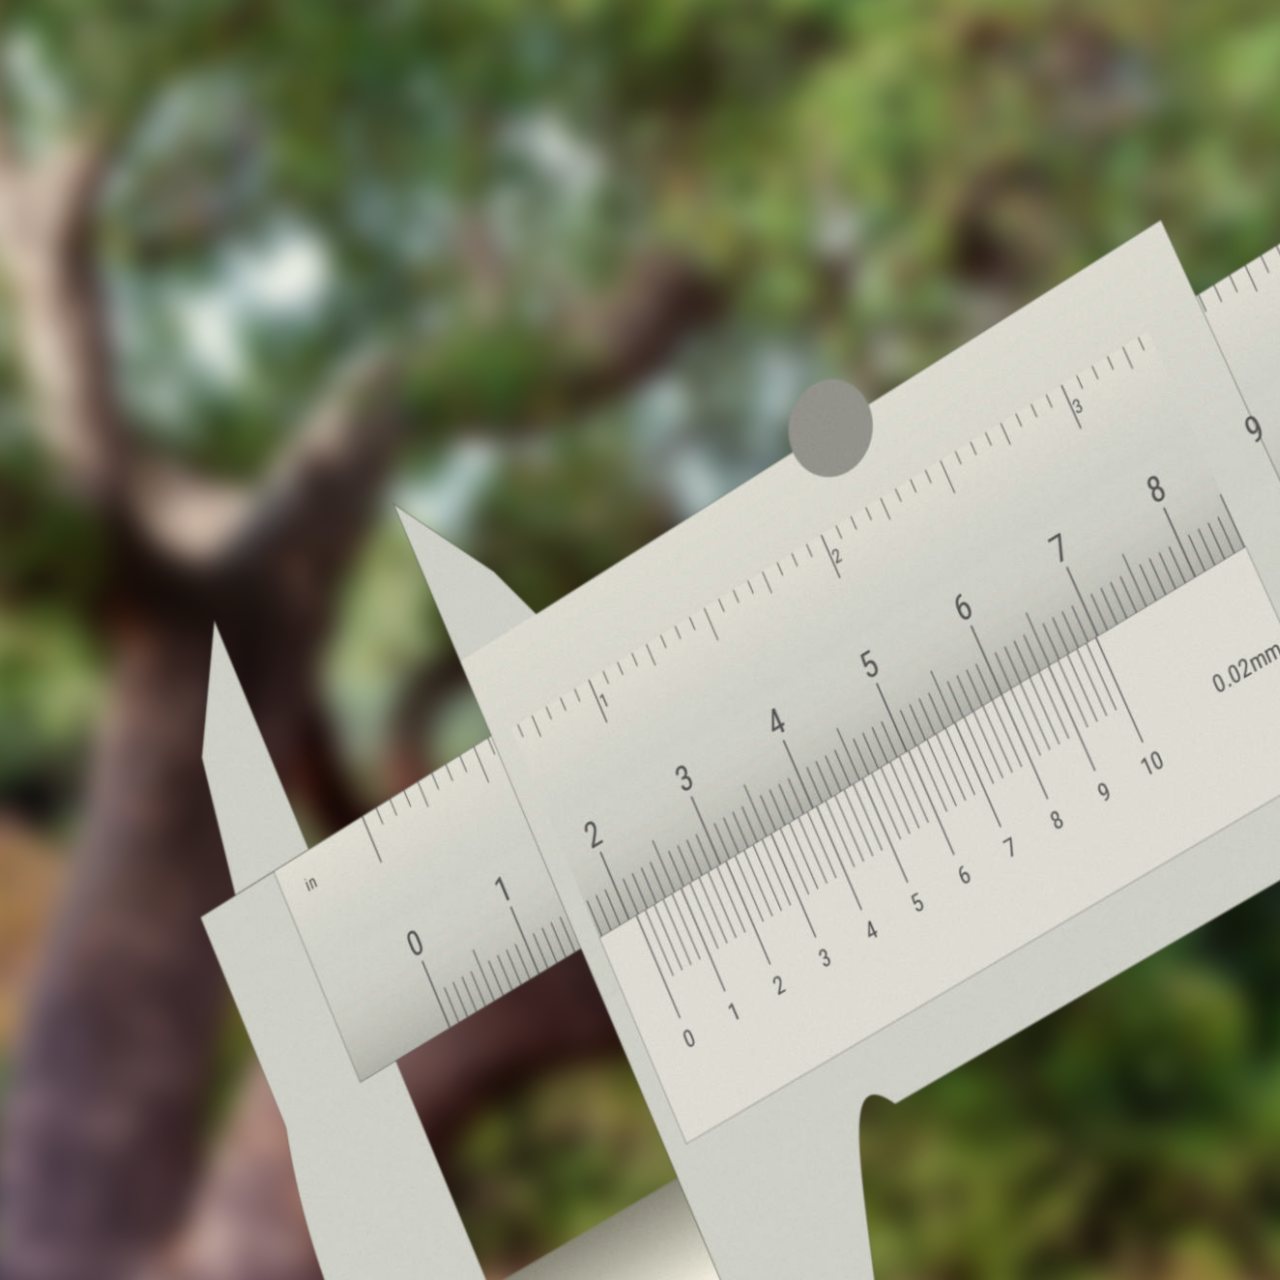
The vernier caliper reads 20.8 mm
